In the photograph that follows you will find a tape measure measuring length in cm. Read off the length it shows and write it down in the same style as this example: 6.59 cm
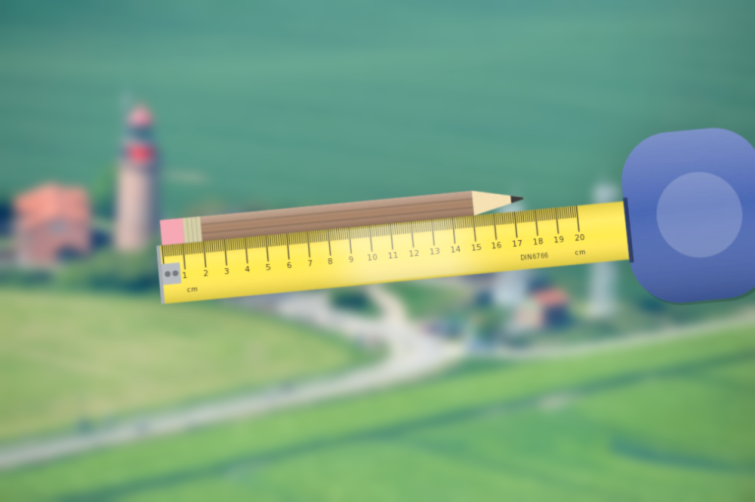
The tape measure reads 17.5 cm
